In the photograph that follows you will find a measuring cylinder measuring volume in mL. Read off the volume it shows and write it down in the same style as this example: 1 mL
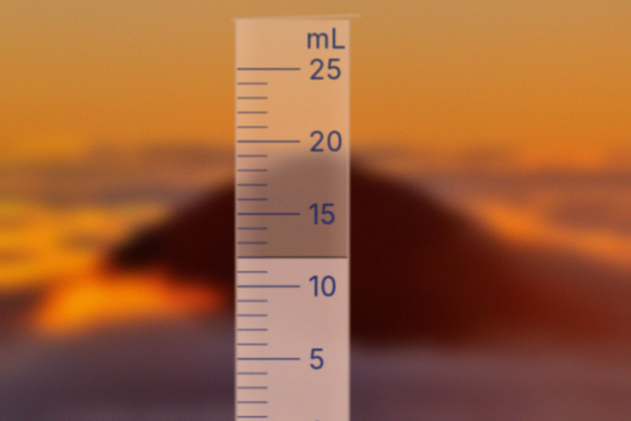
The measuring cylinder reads 12 mL
